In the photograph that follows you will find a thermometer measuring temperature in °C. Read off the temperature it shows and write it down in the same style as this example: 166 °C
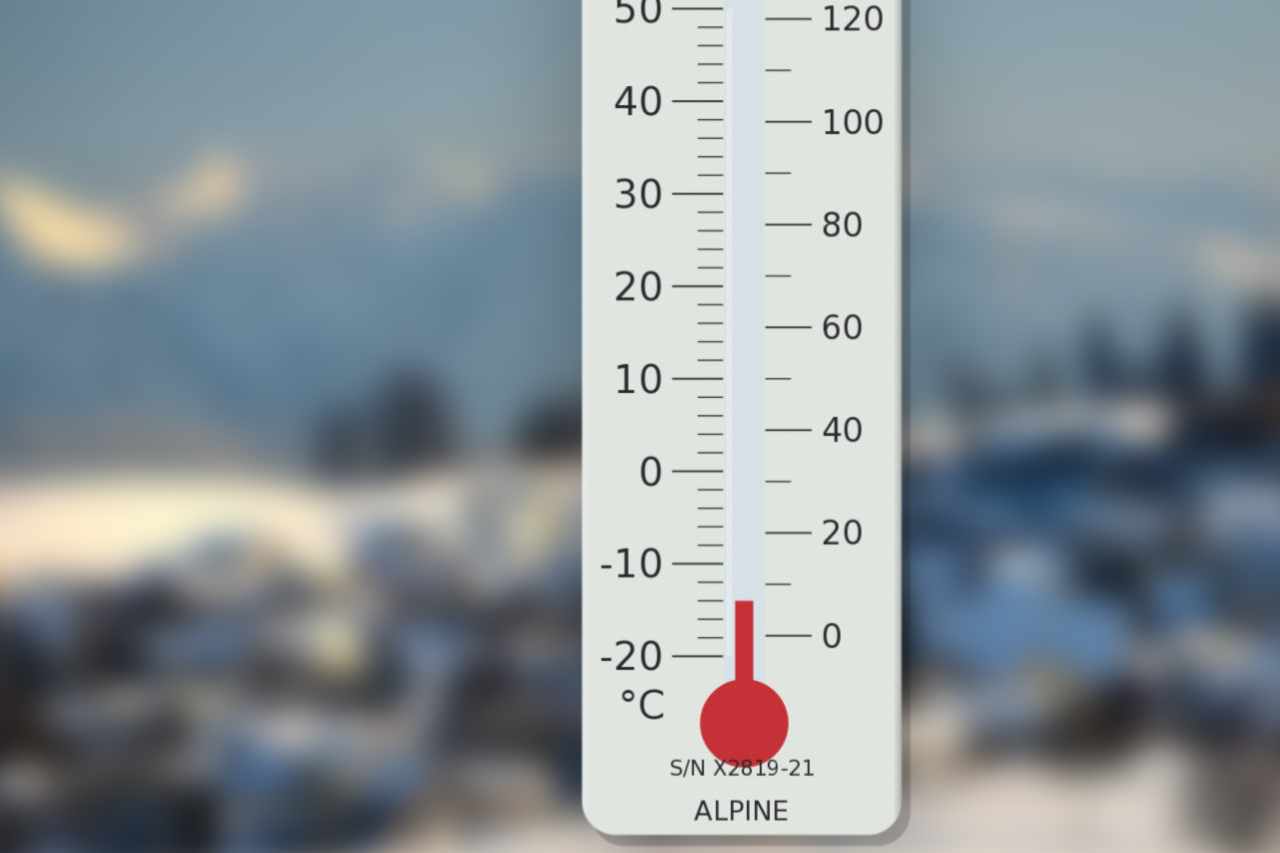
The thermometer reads -14 °C
